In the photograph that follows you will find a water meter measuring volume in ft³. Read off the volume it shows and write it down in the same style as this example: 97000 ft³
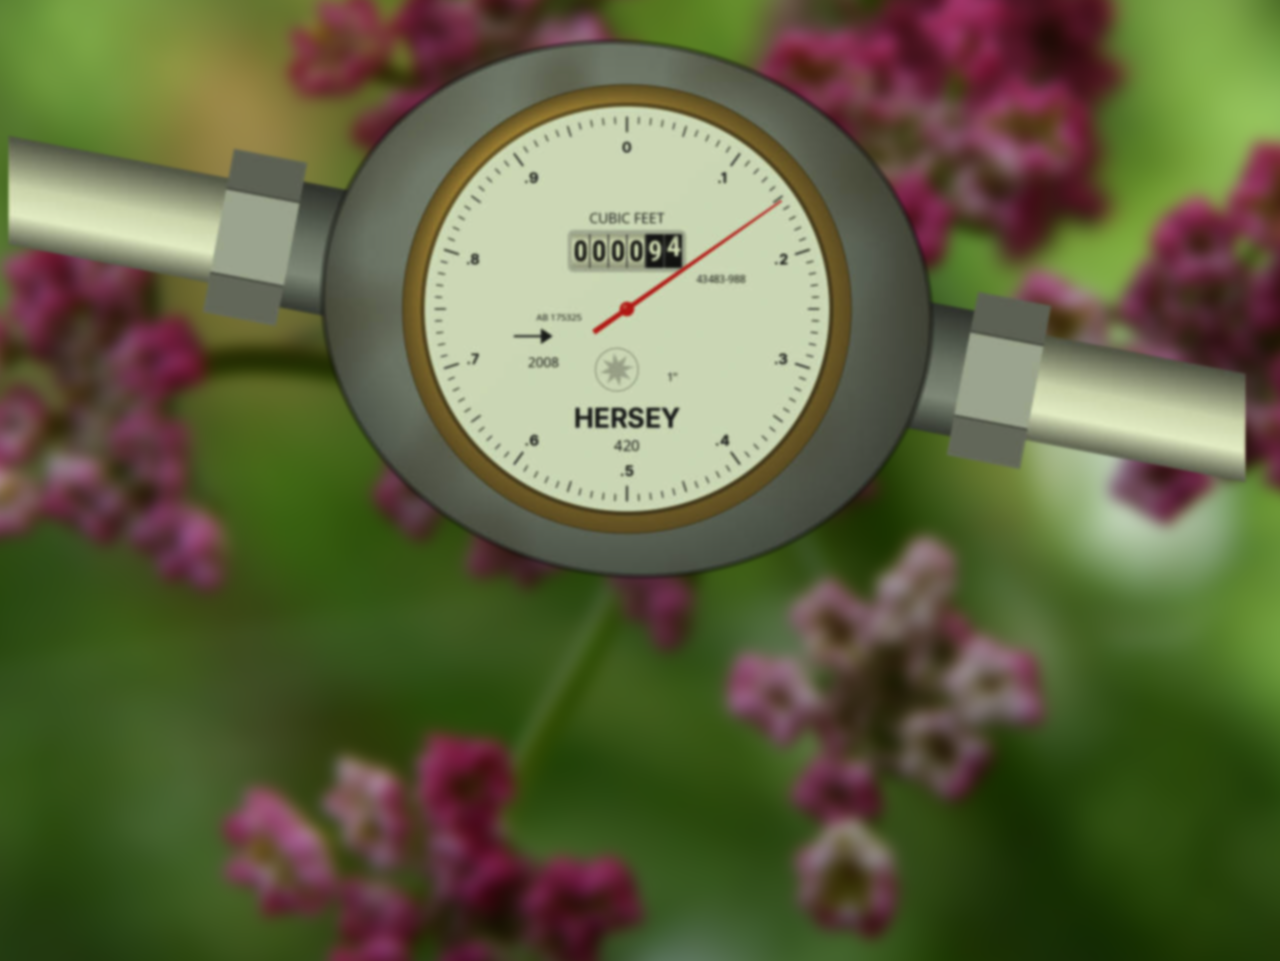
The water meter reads 94.15 ft³
